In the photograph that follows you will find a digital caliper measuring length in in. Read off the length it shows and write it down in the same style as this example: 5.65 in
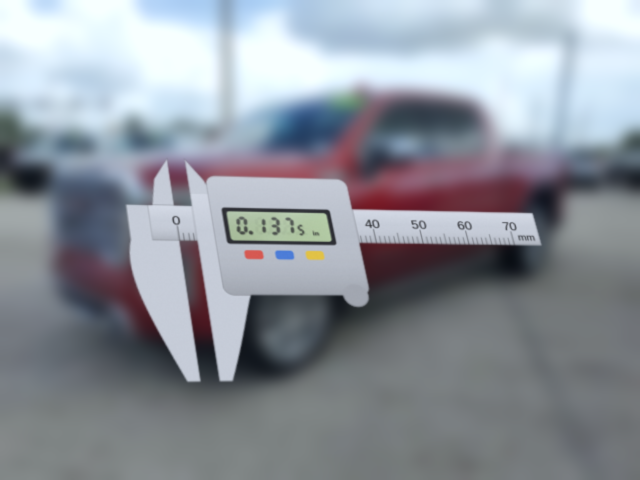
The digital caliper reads 0.1375 in
